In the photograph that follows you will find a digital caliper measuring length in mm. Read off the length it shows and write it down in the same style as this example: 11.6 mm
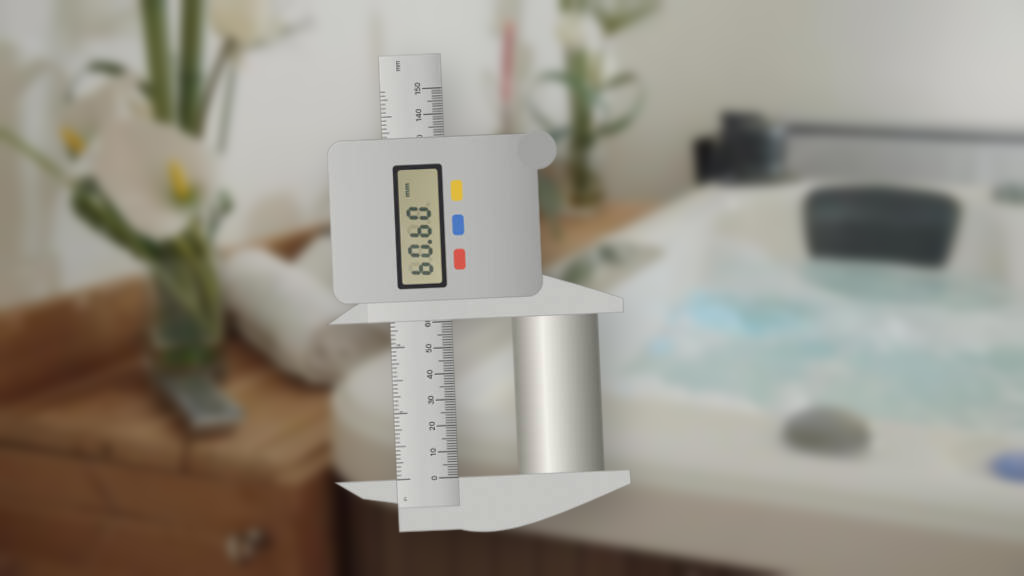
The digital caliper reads 60.60 mm
